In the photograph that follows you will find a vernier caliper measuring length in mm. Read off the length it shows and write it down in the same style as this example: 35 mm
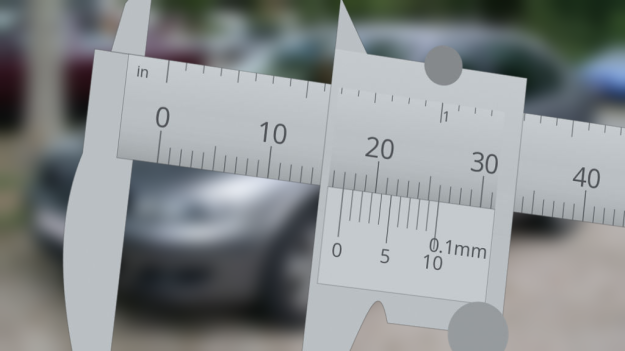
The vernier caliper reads 17.0 mm
